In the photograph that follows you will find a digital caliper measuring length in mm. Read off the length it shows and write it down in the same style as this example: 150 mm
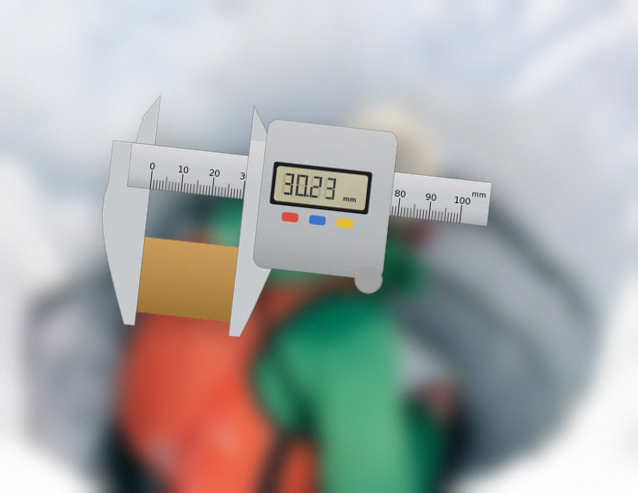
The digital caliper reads 30.23 mm
